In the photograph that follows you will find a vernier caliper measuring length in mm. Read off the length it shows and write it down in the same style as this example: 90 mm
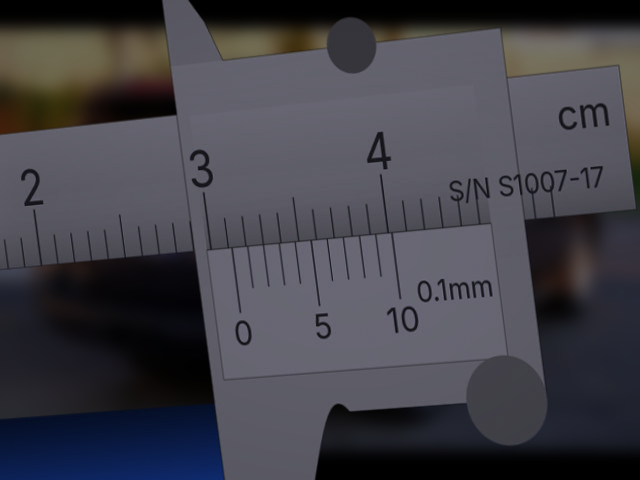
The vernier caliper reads 31.2 mm
